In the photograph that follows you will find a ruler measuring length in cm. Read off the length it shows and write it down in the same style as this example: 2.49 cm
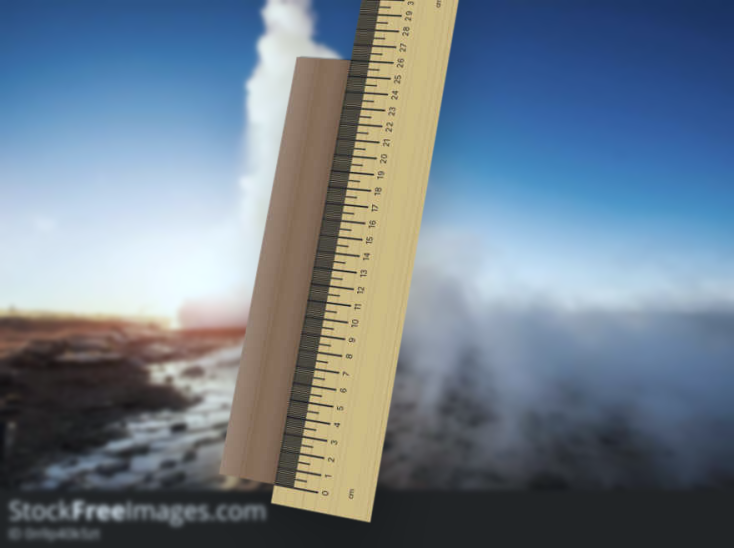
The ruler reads 26 cm
